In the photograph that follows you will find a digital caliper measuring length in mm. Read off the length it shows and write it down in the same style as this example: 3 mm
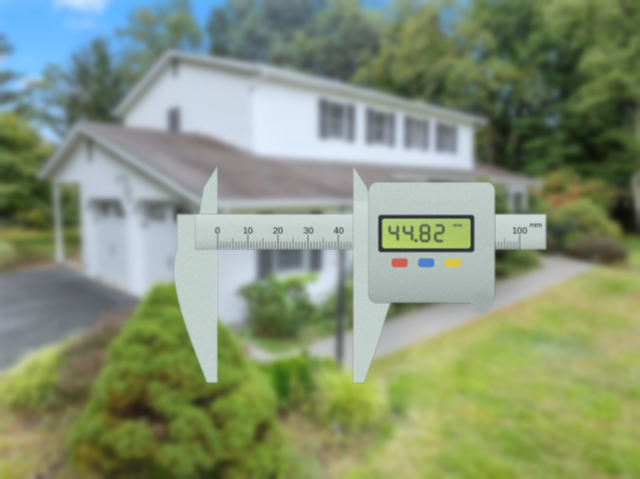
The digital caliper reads 44.82 mm
